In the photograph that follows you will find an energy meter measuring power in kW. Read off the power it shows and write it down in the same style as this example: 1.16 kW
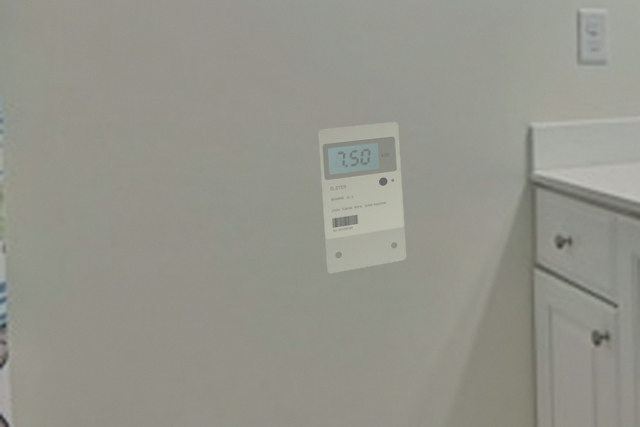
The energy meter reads 7.50 kW
